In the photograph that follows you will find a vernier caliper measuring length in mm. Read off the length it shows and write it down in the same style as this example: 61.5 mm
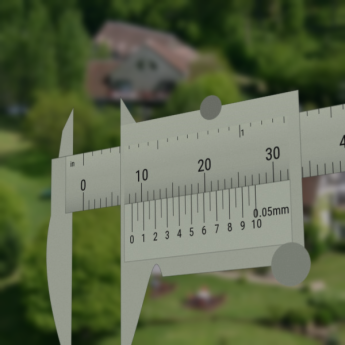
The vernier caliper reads 8.4 mm
